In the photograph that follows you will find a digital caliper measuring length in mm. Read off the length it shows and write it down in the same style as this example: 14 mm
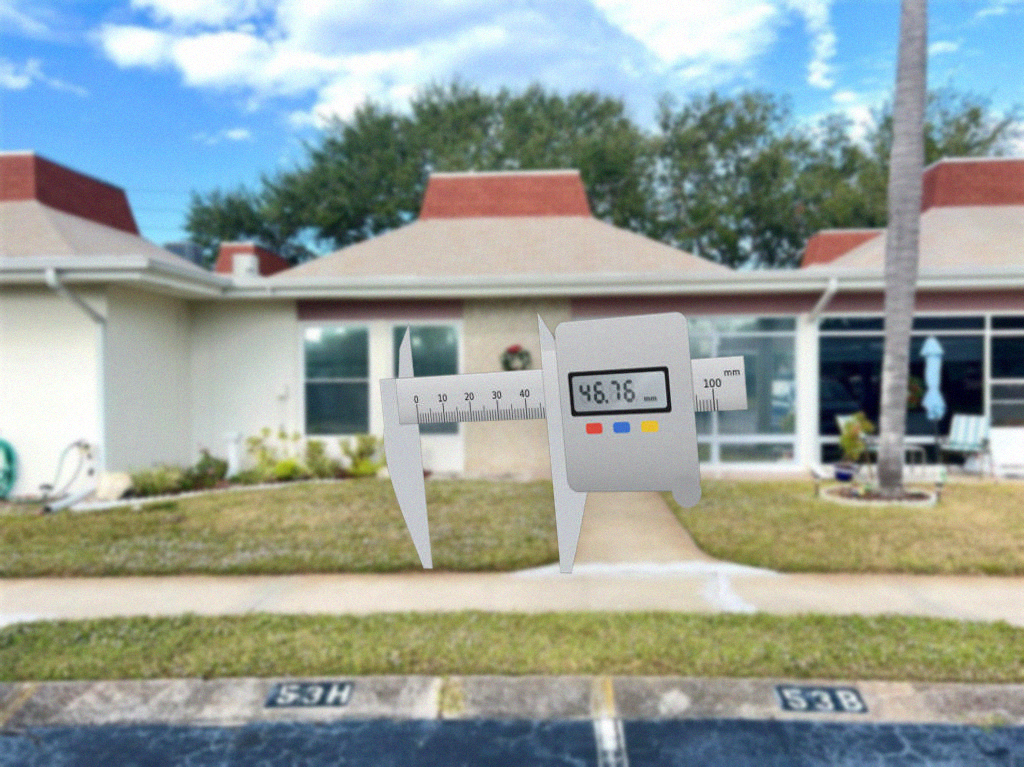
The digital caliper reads 46.76 mm
